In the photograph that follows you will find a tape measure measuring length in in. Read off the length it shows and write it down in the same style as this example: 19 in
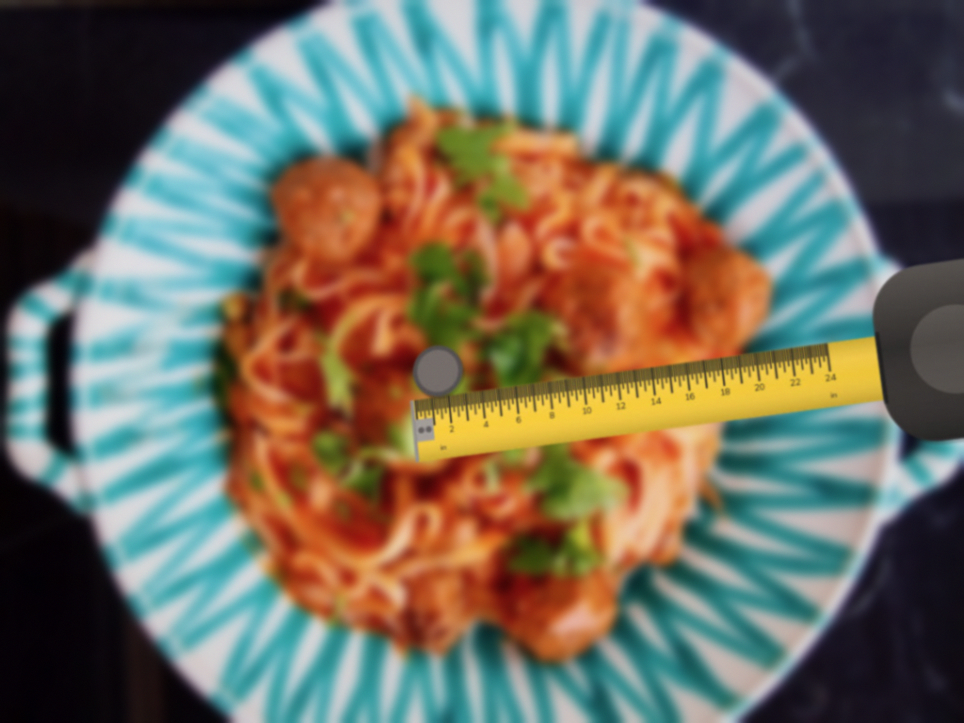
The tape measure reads 3 in
